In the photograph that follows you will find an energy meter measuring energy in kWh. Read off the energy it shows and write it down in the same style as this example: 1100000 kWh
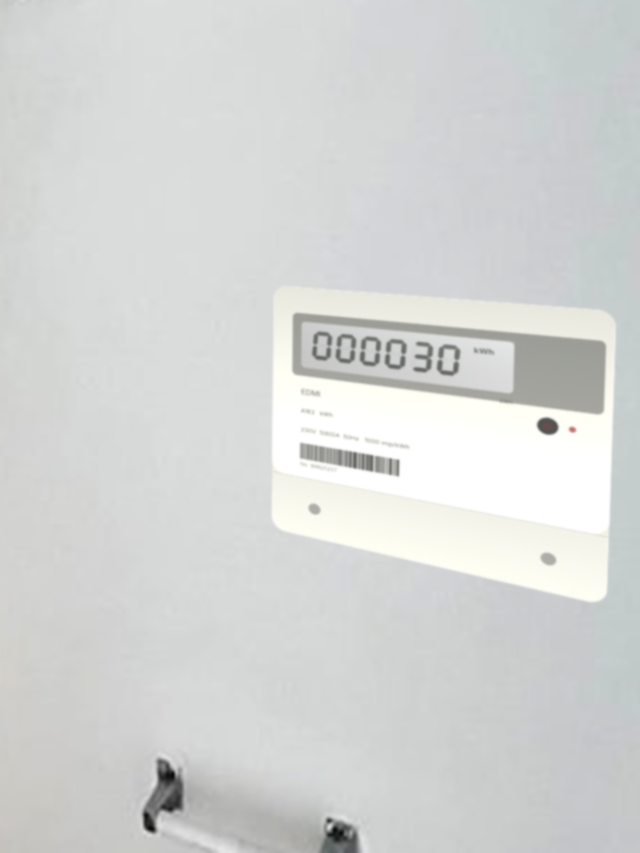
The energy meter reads 30 kWh
